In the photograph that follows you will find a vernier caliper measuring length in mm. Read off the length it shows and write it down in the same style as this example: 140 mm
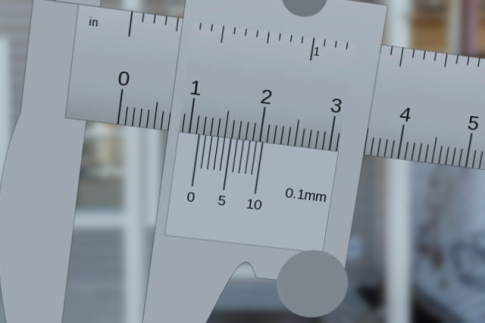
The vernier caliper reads 11.4 mm
